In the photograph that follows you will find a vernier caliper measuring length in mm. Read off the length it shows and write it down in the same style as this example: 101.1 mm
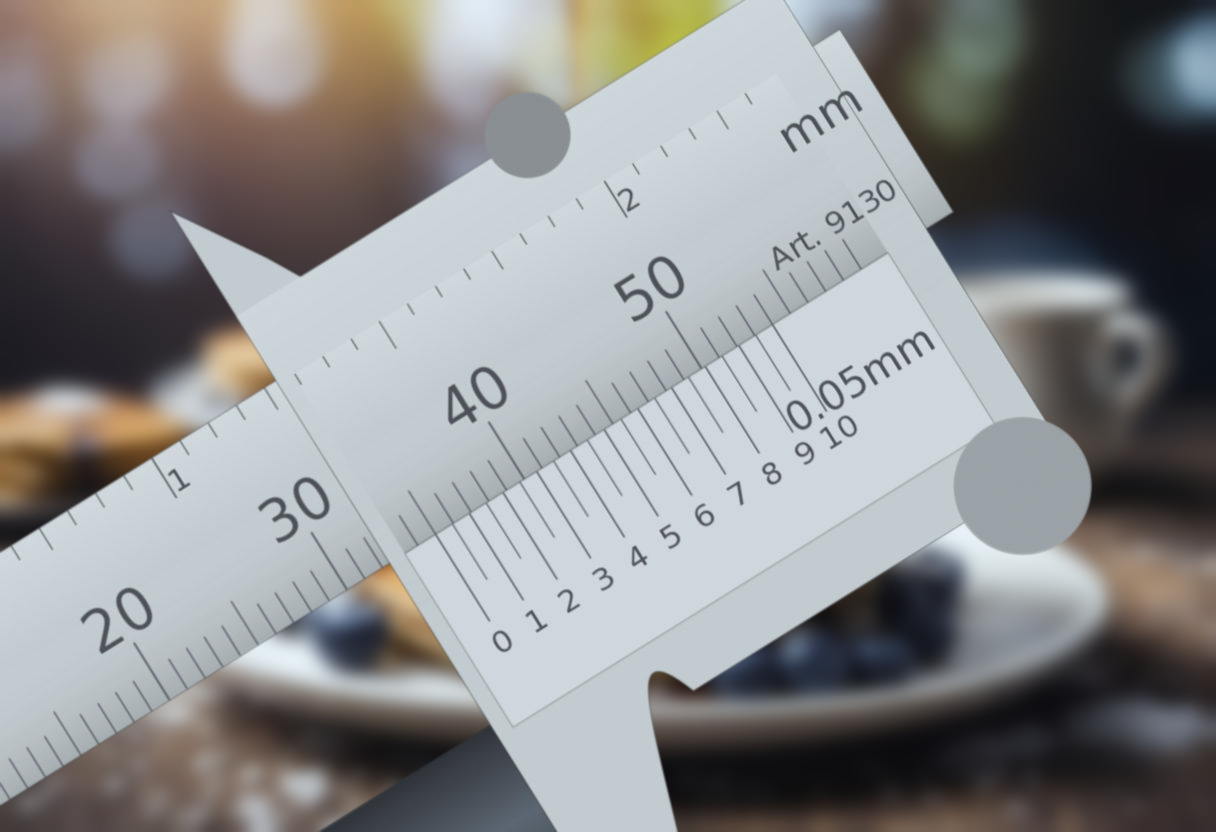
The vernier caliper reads 35.0 mm
